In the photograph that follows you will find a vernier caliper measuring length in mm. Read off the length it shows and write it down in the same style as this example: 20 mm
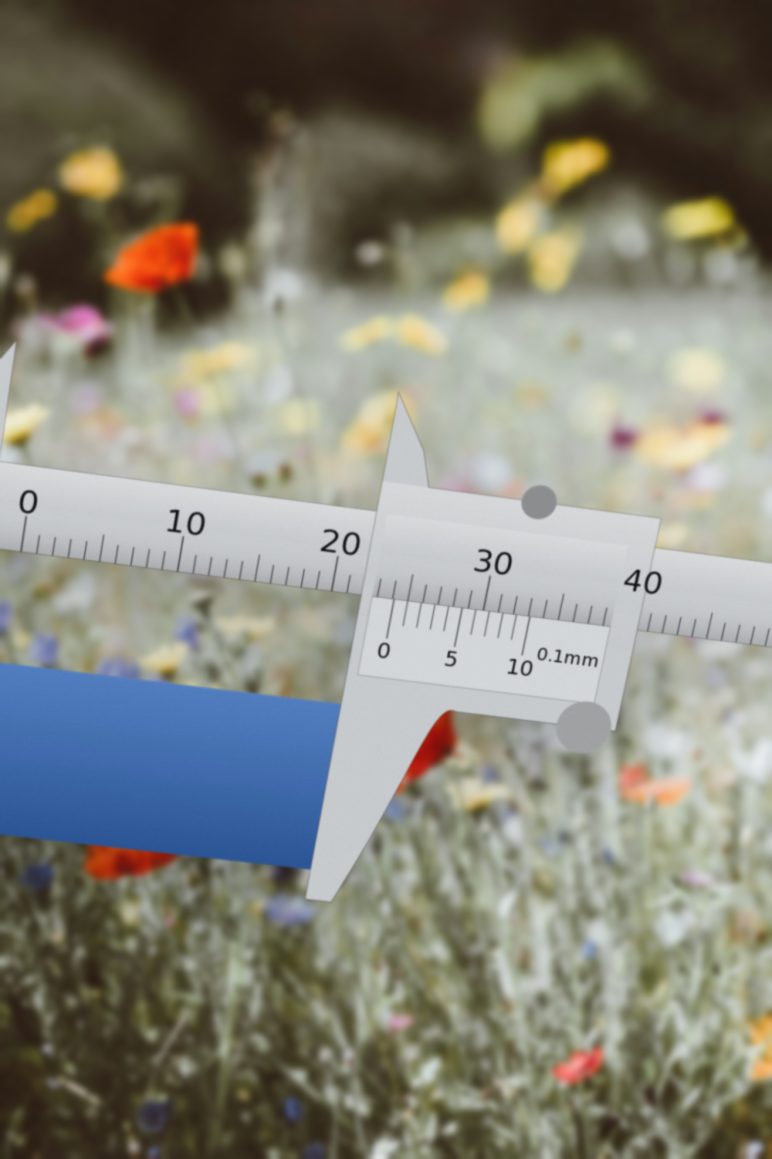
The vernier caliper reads 24.1 mm
